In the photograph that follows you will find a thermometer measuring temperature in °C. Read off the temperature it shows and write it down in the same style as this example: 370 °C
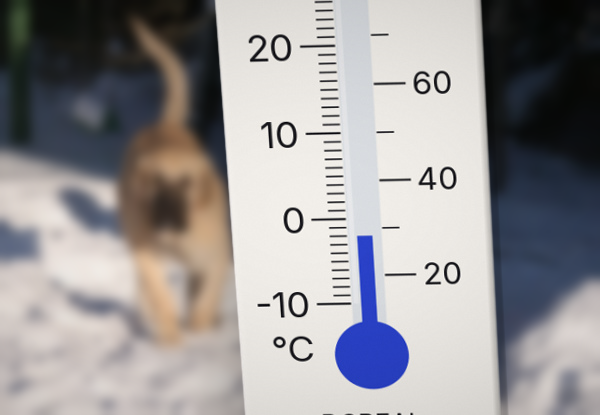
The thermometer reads -2 °C
